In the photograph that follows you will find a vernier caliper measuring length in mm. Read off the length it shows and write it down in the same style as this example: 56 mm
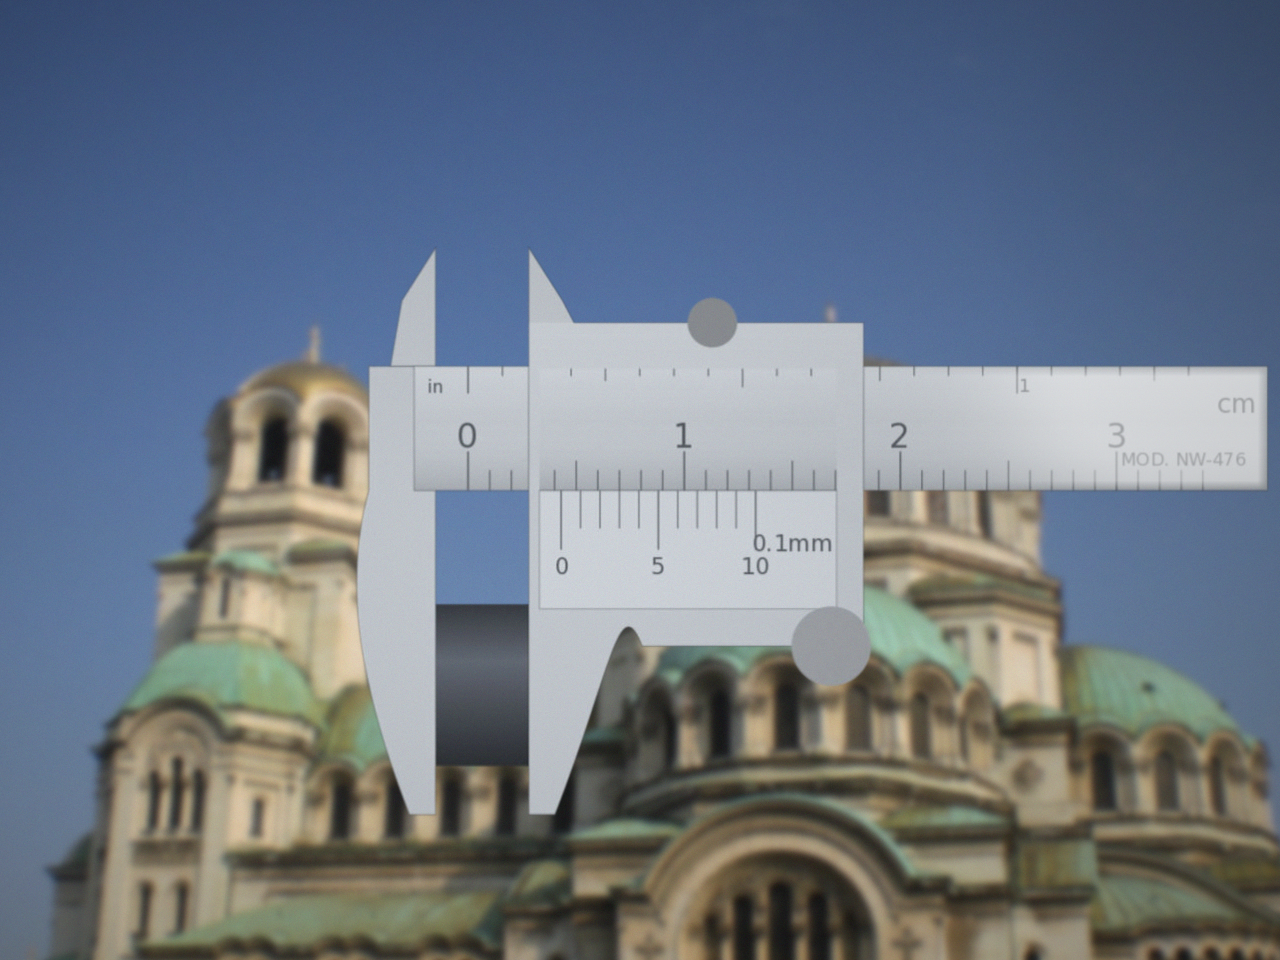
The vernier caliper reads 4.3 mm
